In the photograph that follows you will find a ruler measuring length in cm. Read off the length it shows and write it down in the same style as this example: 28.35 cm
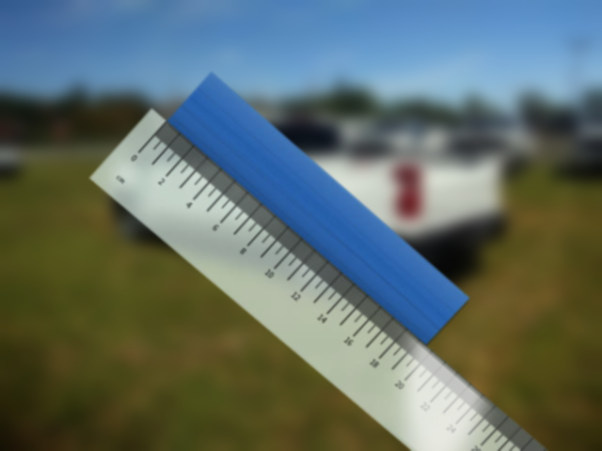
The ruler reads 19.5 cm
